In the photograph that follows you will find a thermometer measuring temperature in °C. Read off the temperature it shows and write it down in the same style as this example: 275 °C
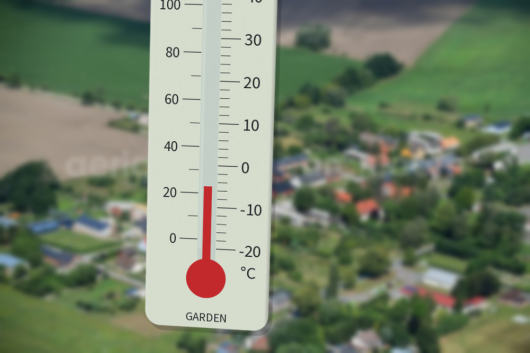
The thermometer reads -5 °C
